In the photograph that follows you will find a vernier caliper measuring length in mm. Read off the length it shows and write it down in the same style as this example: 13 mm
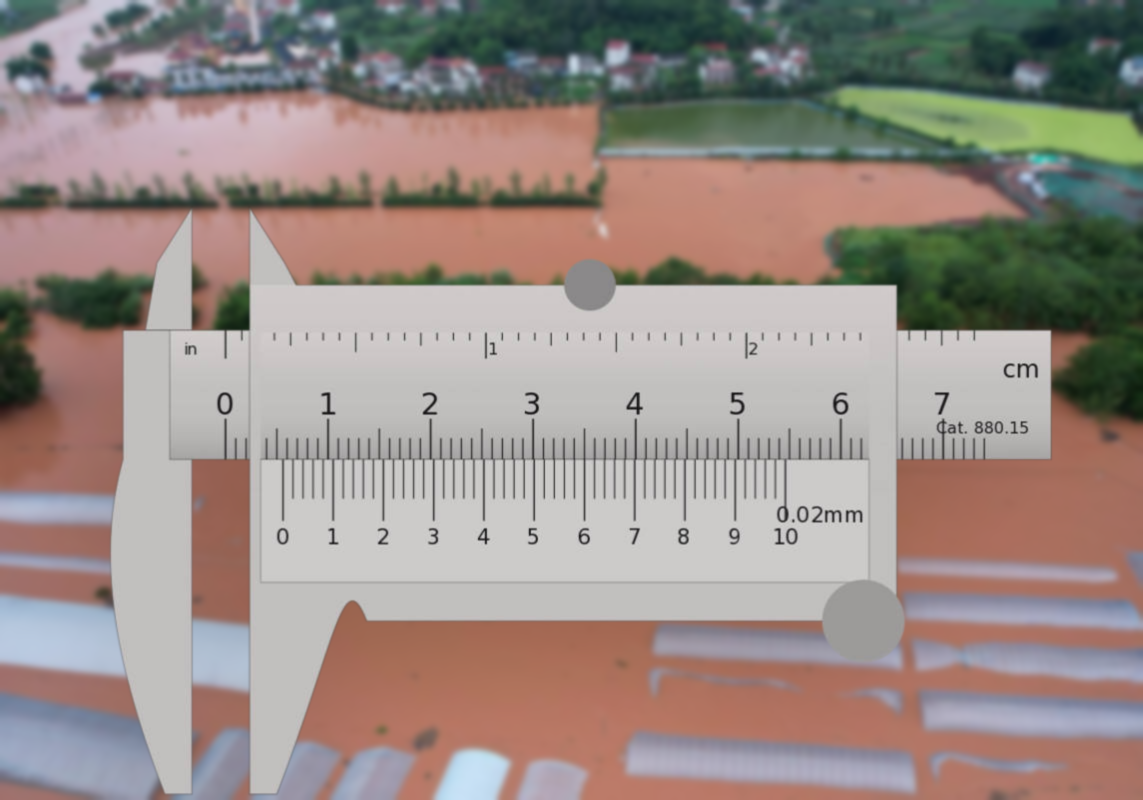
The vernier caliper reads 5.6 mm
